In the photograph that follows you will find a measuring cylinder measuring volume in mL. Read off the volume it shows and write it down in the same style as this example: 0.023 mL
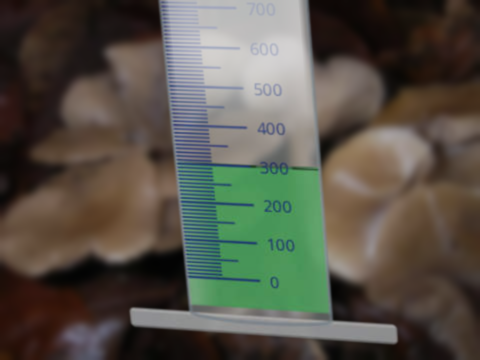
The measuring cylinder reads 300 mL
